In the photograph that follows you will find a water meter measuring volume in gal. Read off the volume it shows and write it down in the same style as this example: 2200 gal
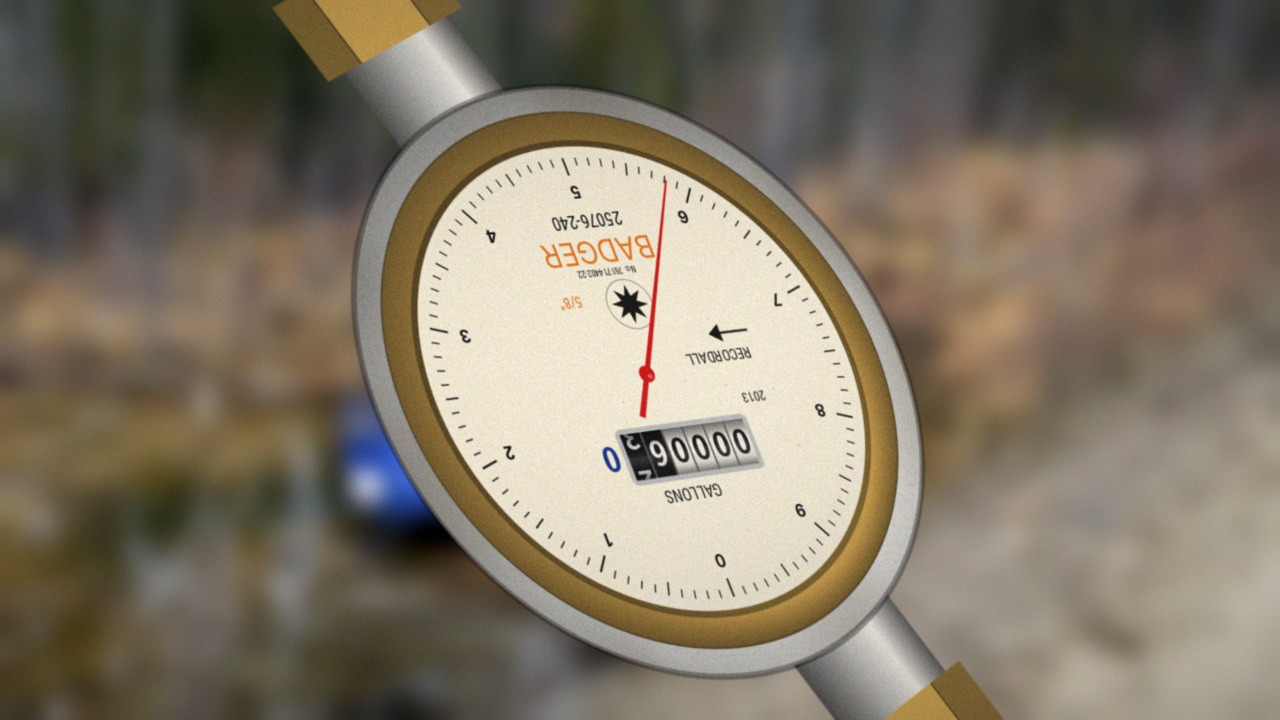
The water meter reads 625.8 gal
